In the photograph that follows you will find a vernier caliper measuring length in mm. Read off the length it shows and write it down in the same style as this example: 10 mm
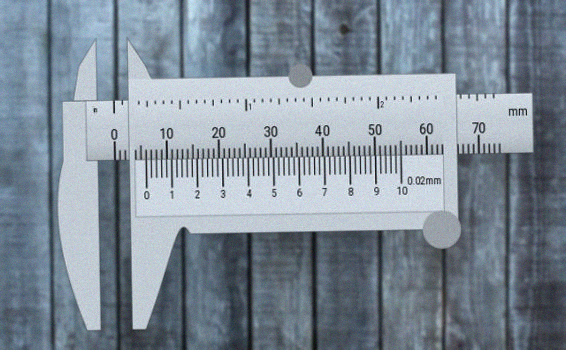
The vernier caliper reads 6.0 mm
